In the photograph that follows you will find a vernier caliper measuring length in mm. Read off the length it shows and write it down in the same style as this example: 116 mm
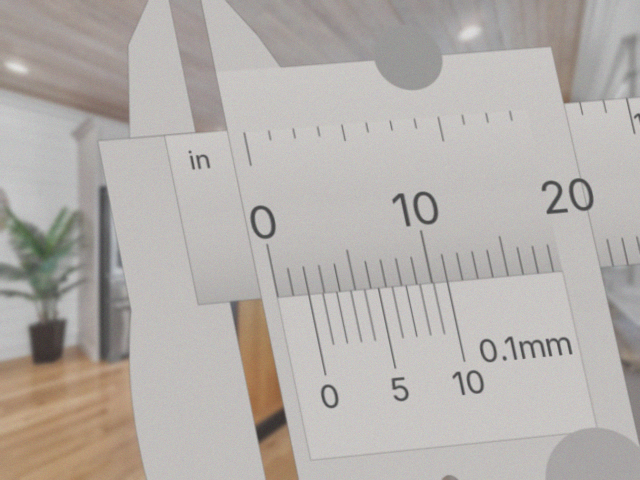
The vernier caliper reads 2.0 mm
